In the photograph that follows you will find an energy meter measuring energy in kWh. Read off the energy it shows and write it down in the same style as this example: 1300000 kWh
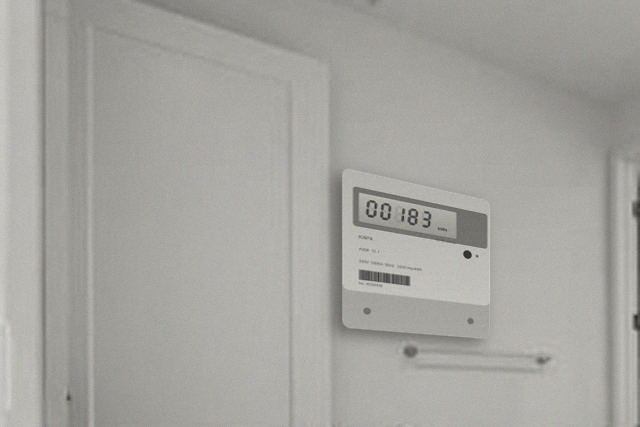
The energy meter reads 183 kWh
